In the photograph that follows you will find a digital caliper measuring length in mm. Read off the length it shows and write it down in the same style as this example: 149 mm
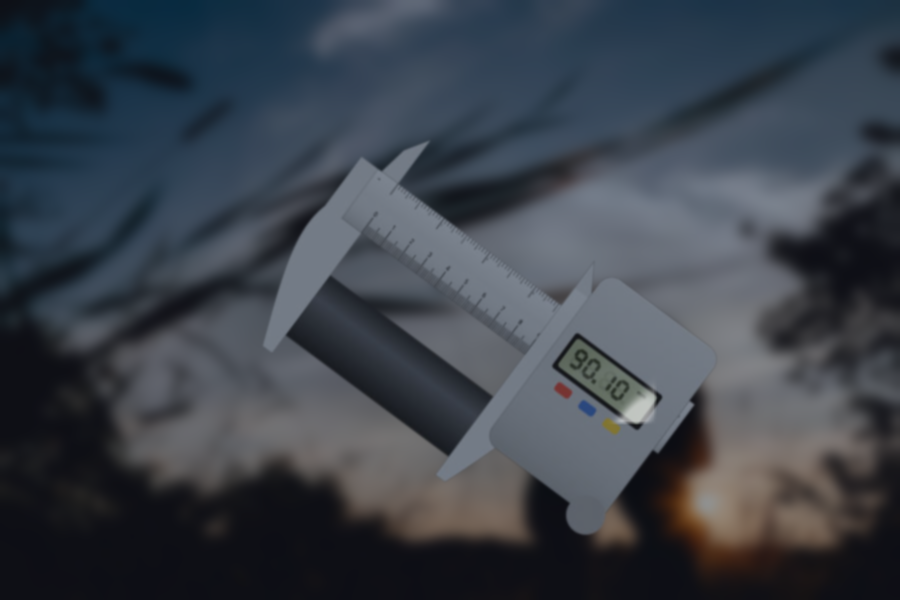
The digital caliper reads 90.10 mm
